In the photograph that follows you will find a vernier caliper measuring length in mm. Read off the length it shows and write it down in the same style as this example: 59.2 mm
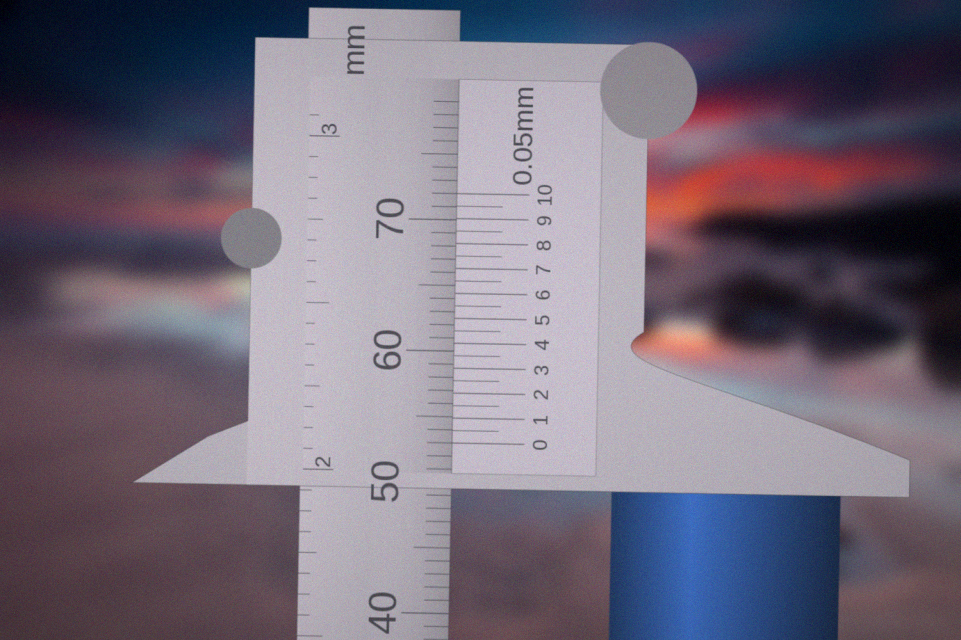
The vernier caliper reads 53.0 mm
